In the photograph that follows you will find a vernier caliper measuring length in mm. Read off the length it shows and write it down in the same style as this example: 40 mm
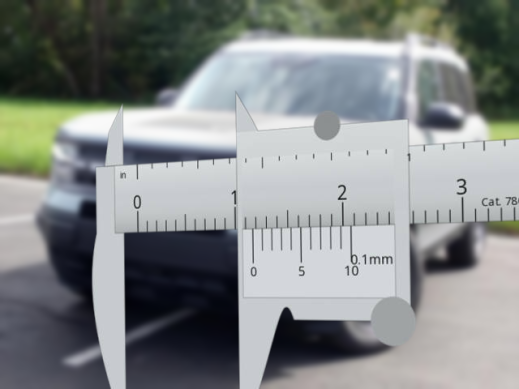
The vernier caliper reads 11.7 mm
